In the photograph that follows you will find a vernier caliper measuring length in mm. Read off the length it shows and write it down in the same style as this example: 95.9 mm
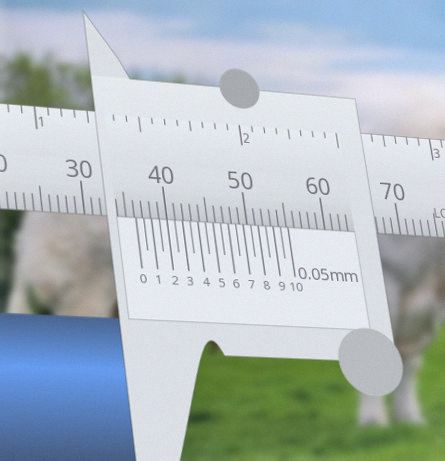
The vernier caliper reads 36.2 mm
